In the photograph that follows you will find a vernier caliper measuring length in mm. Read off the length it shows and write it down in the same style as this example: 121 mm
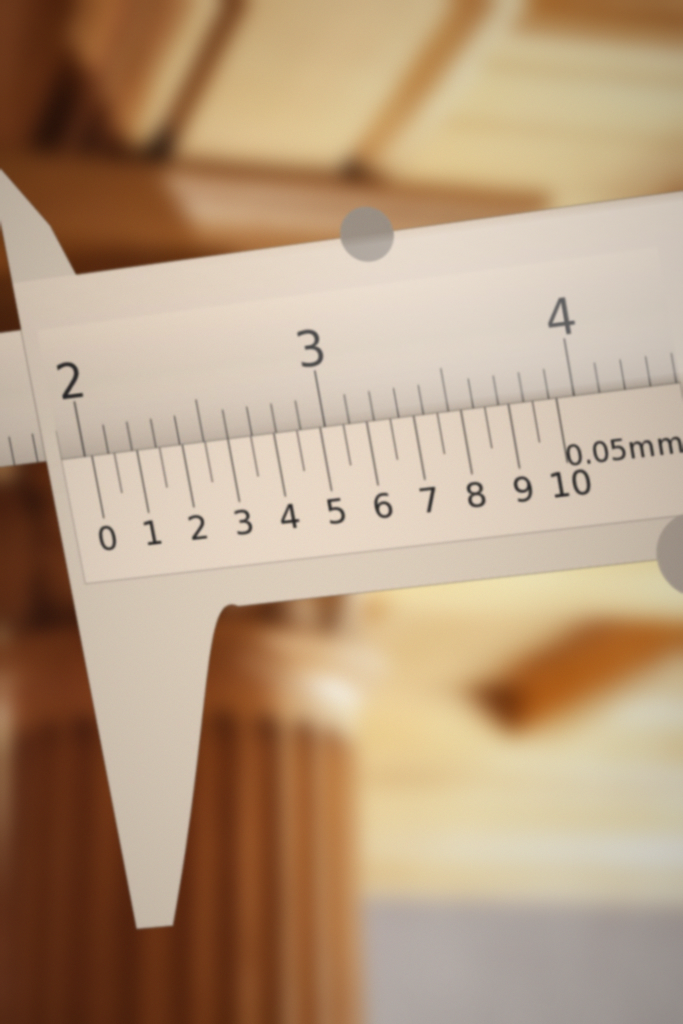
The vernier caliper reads 20.3 mm
